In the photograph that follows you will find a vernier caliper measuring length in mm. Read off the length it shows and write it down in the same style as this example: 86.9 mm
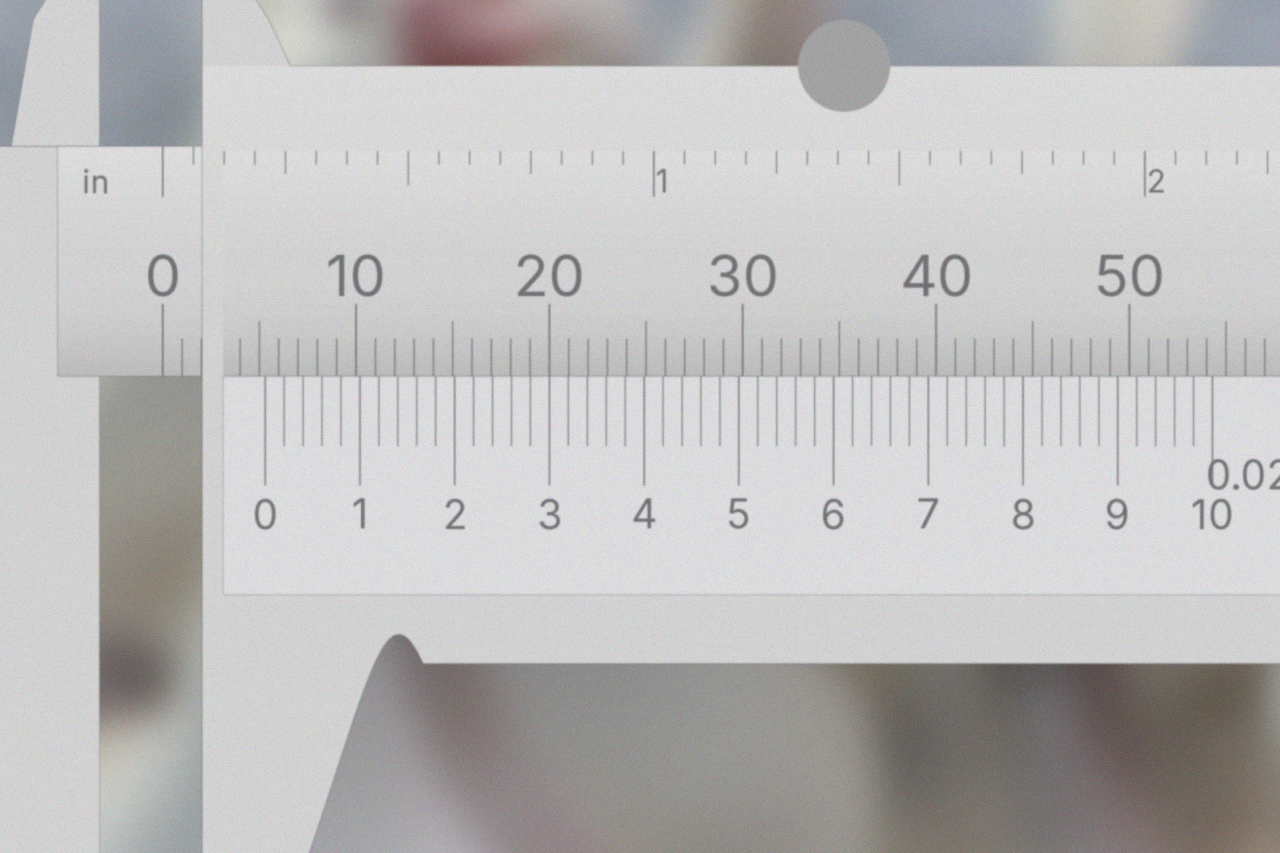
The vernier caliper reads 5.3 mm
